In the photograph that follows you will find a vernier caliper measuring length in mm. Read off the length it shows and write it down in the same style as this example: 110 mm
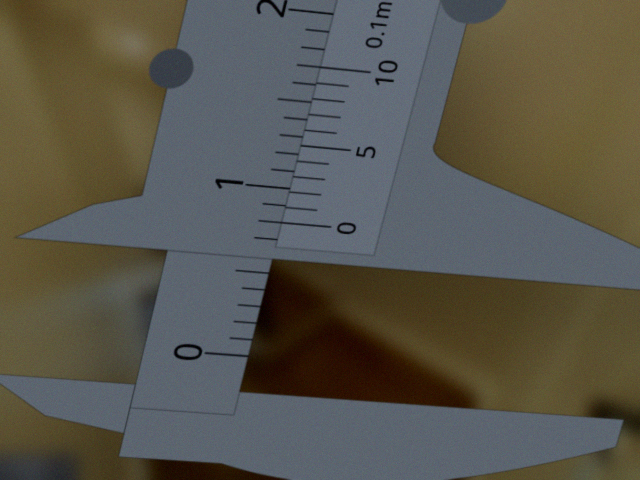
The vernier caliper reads 8.0 mm
